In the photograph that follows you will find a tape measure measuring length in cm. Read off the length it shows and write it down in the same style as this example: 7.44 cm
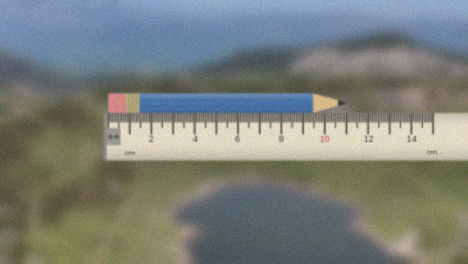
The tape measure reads 11 cm
